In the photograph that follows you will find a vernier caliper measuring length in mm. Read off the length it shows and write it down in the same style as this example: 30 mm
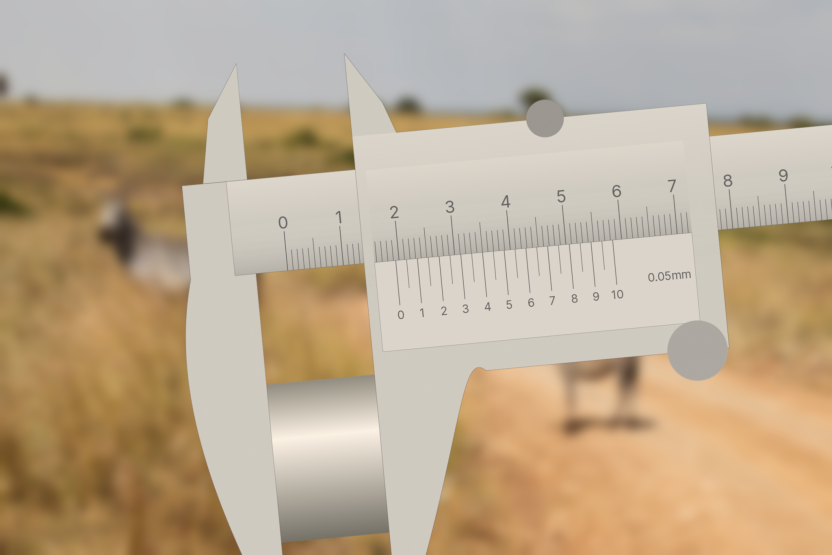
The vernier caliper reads 19.4 mm
